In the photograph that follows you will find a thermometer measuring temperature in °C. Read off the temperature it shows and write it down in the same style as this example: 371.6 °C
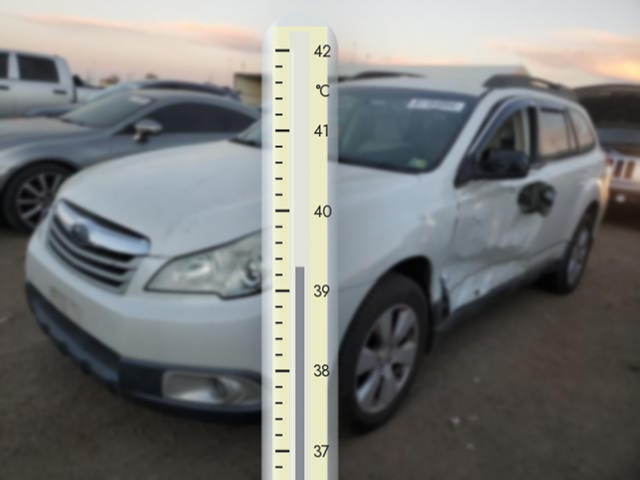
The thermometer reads 39.3 °C
